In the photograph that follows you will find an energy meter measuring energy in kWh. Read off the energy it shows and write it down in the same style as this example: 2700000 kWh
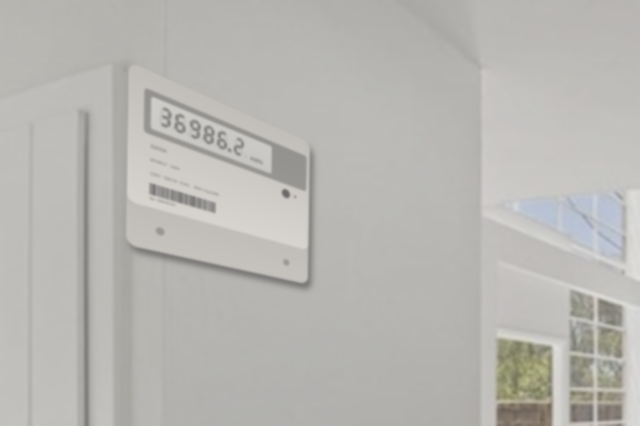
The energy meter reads 36986.2 kWh
